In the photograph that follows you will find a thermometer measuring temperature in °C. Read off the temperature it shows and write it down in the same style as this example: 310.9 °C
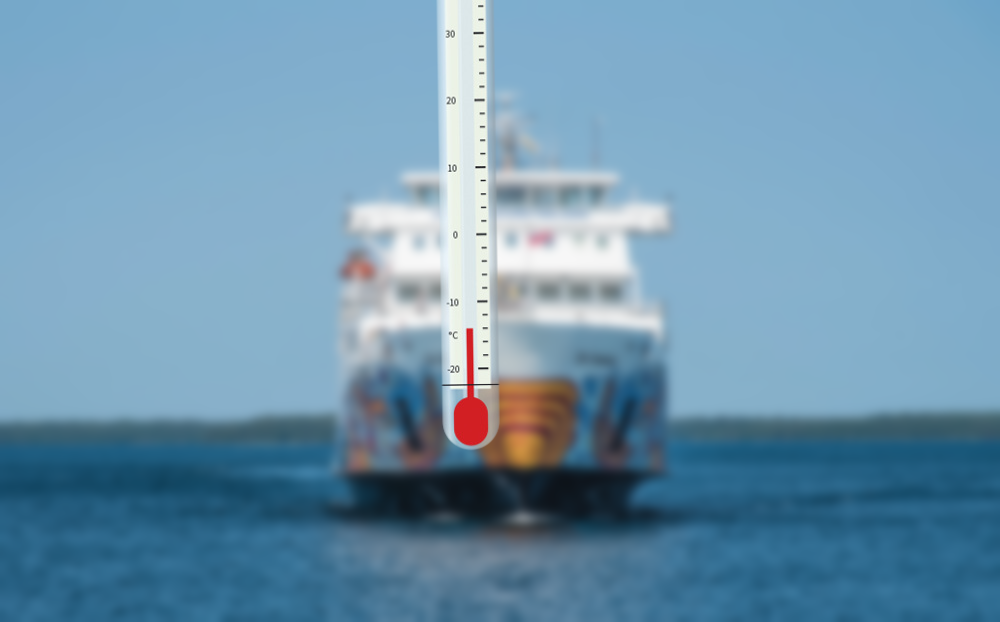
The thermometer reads -14 °C
